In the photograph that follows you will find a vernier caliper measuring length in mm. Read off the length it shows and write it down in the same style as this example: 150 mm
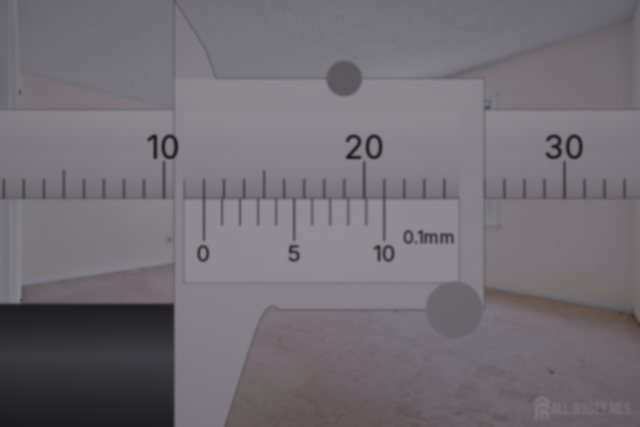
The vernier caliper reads 12.0 mm
